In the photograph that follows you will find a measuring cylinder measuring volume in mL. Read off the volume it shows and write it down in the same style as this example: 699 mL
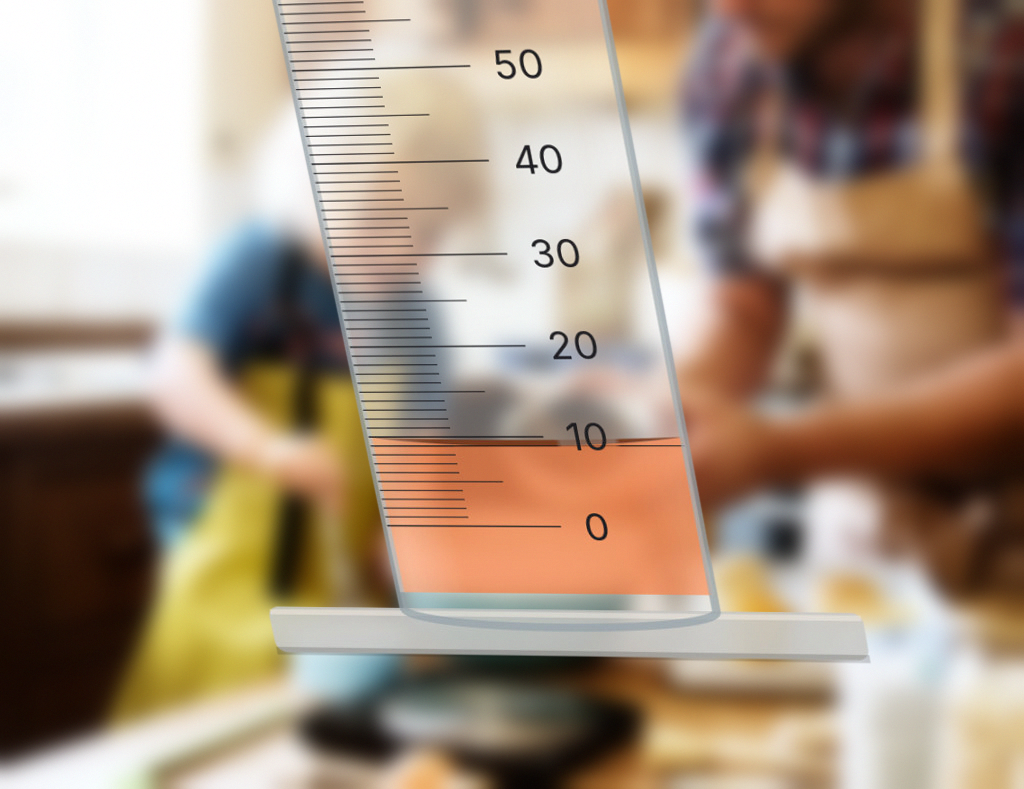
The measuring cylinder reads 9 mL
